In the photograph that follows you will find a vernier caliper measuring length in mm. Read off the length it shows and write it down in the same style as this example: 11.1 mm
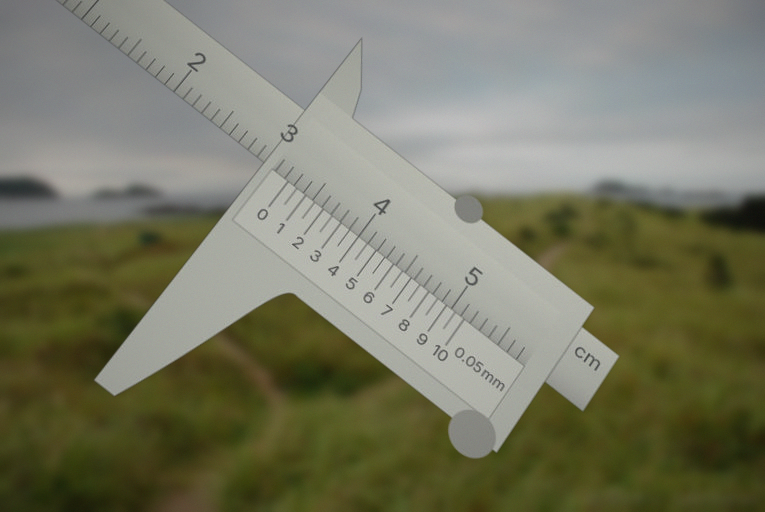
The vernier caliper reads 32.4 mm
